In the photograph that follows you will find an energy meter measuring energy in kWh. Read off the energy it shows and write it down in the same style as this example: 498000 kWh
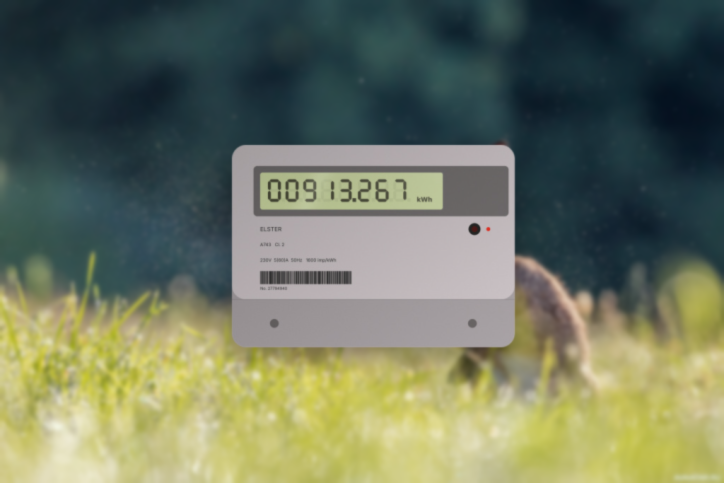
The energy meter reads 913.267 kWh
